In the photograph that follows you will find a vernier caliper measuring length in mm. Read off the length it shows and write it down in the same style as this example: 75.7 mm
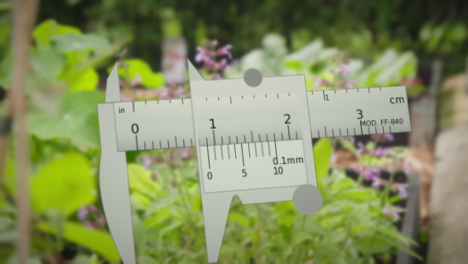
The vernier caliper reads 9.0 mm
